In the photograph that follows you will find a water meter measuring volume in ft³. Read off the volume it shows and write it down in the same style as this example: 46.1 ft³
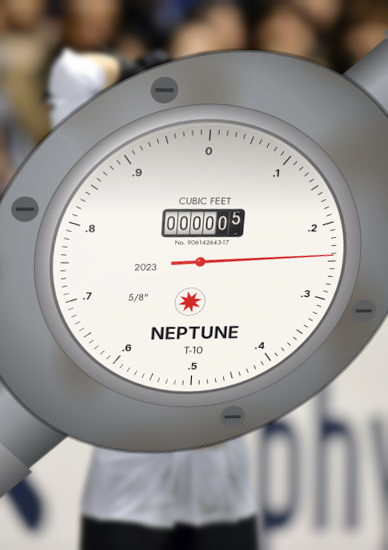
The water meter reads 5.24 ft³
